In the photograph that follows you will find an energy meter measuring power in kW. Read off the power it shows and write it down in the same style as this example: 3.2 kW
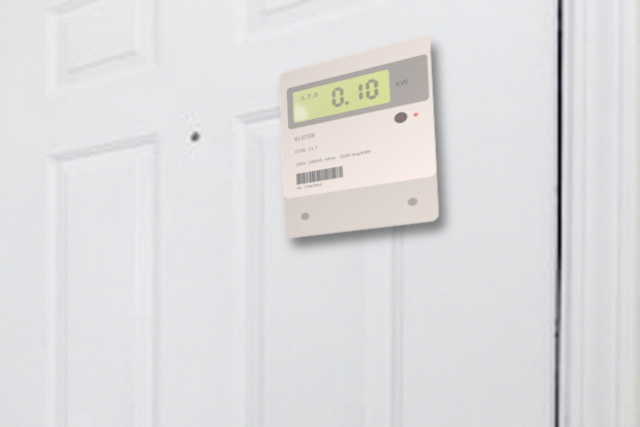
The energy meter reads 0.10 kW
